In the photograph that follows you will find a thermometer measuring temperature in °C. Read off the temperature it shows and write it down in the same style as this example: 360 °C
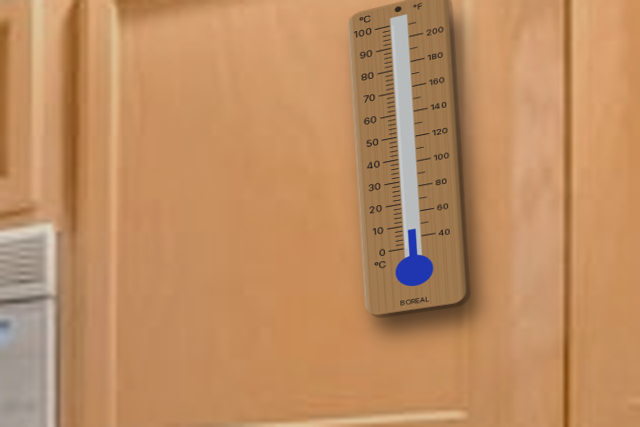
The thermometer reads 8 °C
